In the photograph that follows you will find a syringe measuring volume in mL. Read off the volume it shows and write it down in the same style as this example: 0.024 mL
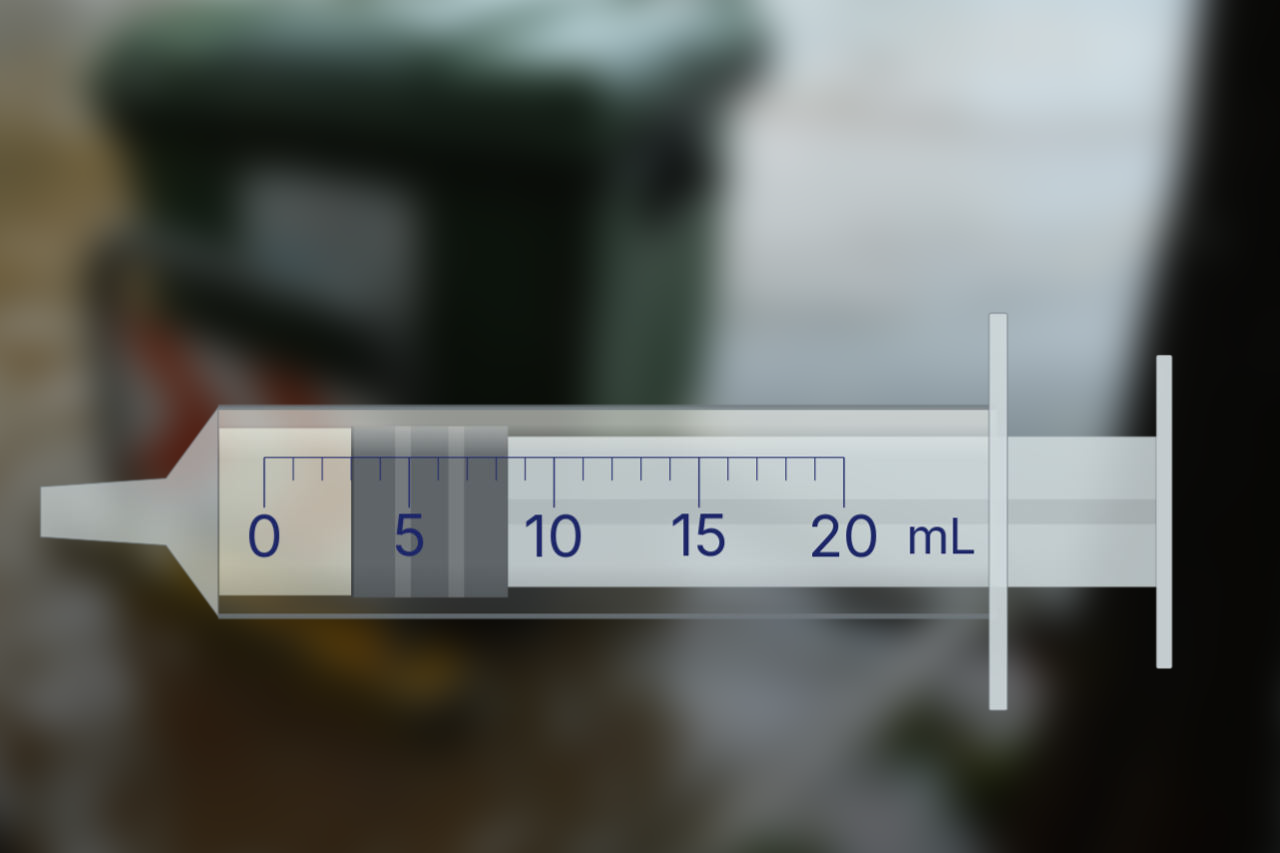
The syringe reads 3 mL
